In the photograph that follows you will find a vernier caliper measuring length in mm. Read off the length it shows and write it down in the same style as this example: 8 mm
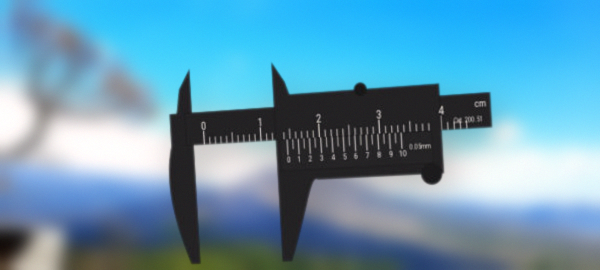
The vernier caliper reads 14.5 mm
